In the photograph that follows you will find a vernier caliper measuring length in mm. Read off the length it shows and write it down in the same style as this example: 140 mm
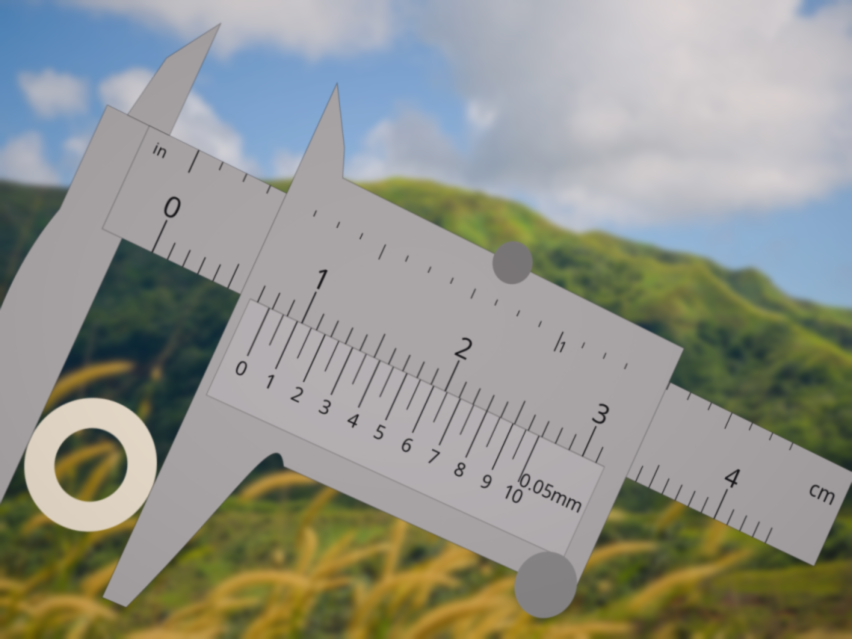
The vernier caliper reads 7.8 mm
